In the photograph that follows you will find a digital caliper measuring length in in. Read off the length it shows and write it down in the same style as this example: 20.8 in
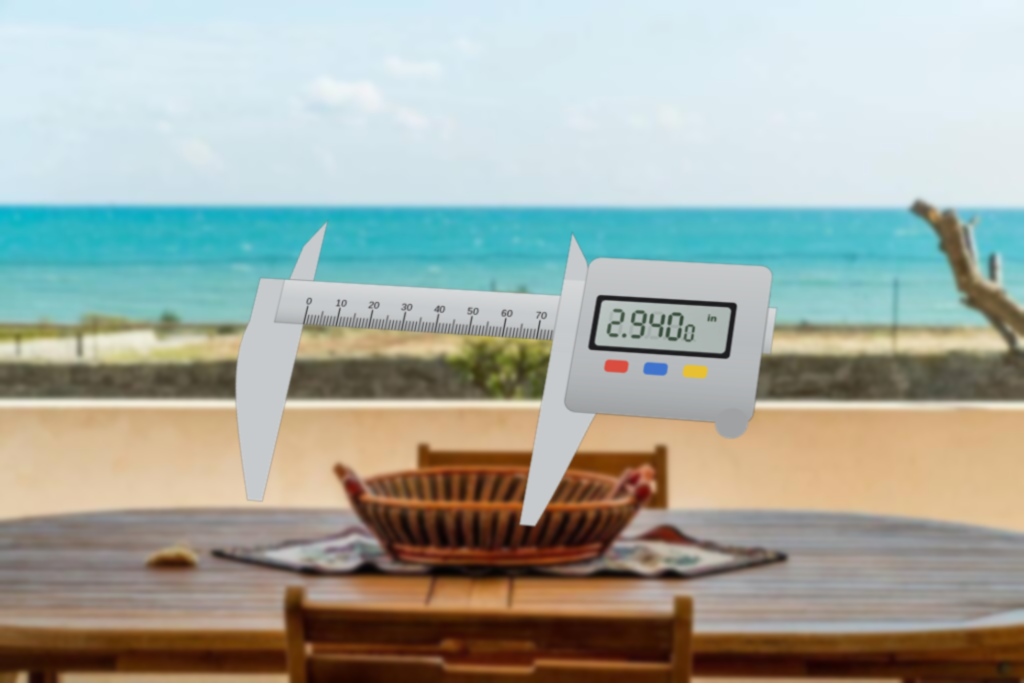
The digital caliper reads 2.9400 in
